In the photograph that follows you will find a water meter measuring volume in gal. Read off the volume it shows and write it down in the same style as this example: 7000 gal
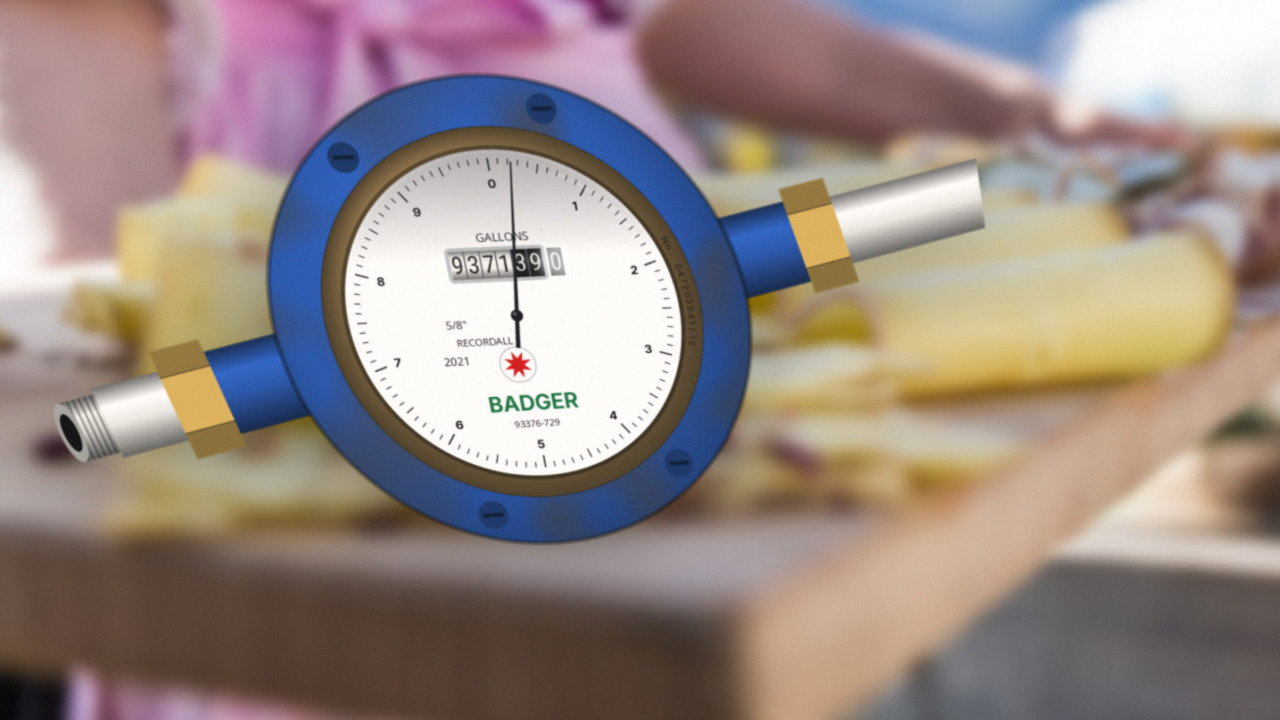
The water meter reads 9371390.2 gal
